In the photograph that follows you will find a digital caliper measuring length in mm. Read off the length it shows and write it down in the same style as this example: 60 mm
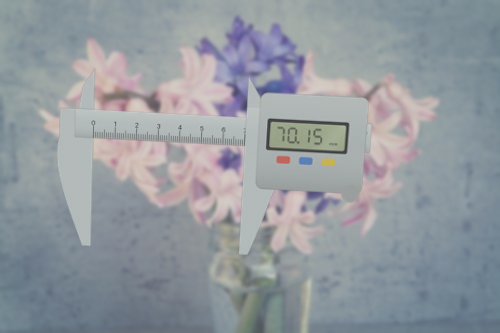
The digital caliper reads 70.15 mm
